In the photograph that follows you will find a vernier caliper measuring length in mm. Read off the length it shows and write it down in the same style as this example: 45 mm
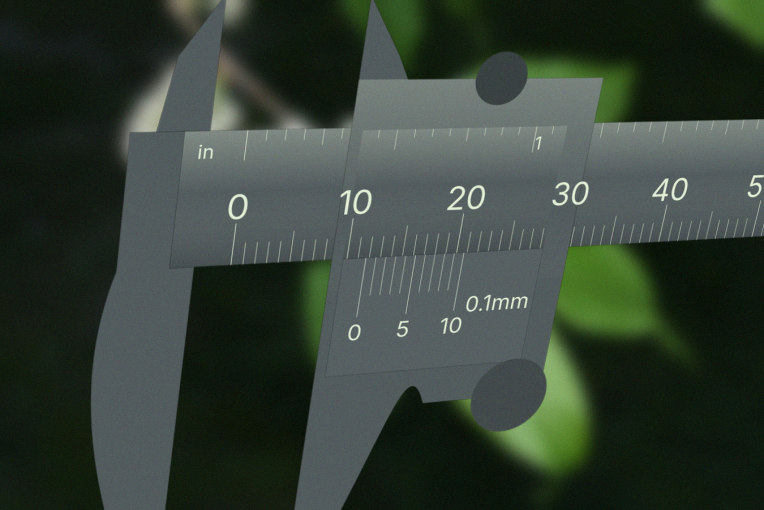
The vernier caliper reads 11.7 mm
